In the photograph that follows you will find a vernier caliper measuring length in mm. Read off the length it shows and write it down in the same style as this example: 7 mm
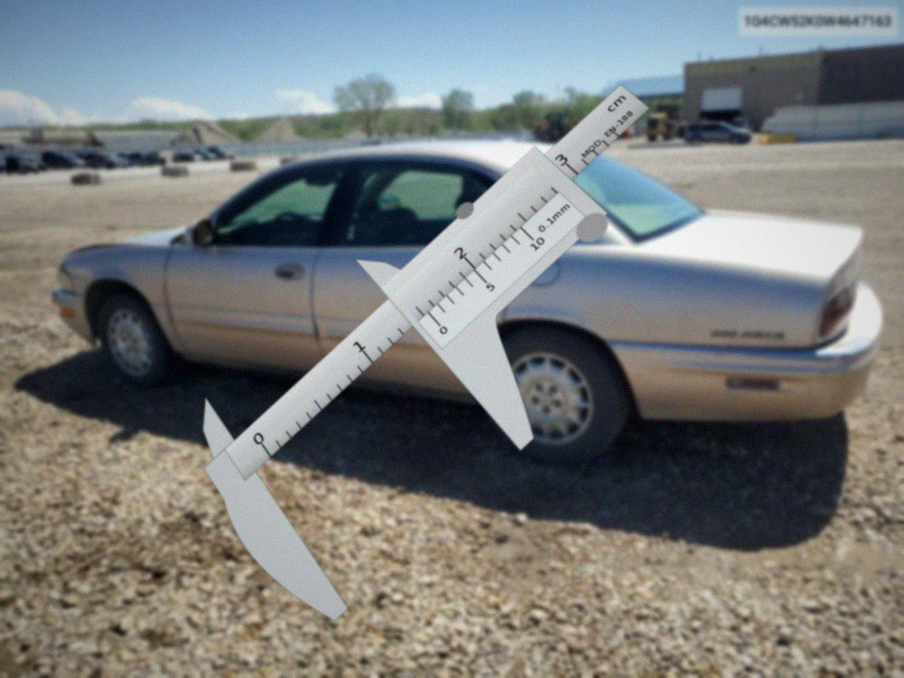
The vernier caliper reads 15.4 mm
